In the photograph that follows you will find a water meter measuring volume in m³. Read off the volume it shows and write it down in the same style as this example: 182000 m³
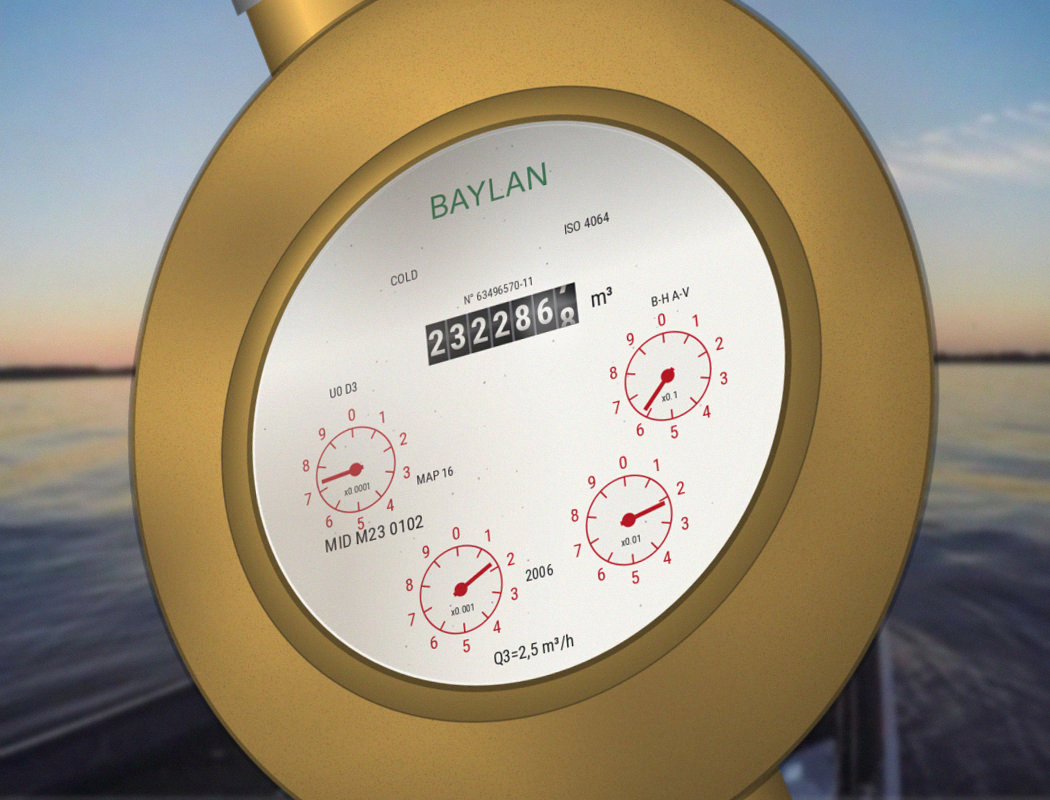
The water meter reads 2322867.6217 m³
